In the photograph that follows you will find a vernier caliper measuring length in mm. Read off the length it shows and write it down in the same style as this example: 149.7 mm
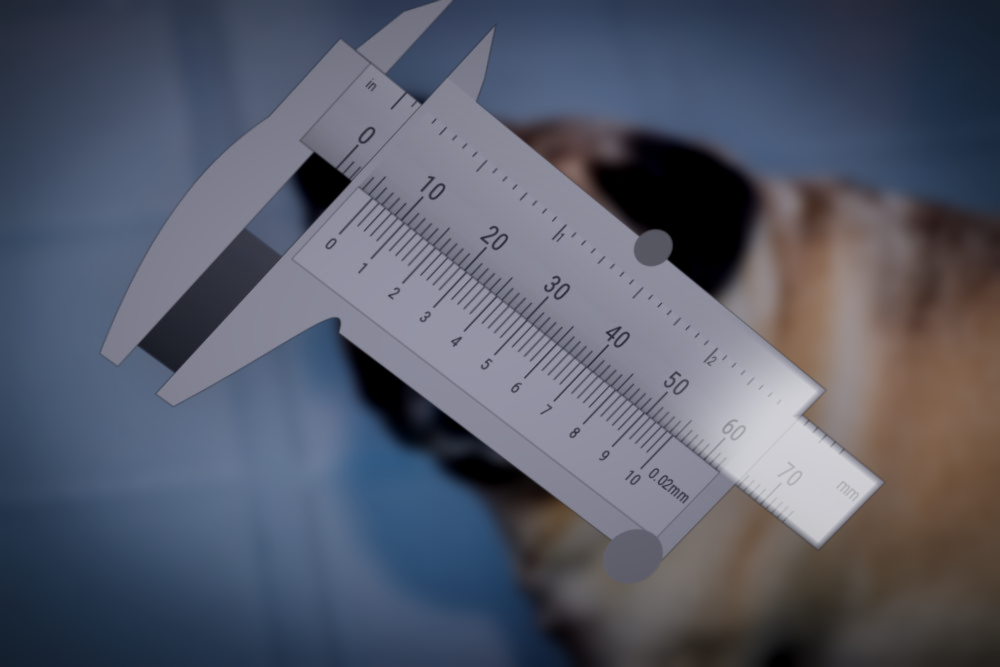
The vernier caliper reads 5.6 mm
